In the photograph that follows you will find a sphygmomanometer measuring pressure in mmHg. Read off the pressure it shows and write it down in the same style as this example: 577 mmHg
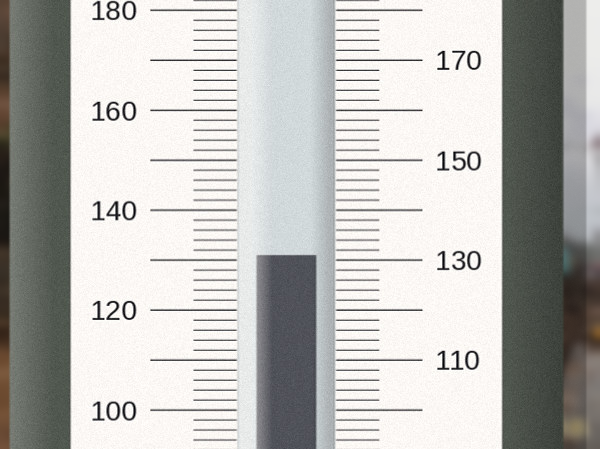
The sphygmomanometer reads 131 mmHg
